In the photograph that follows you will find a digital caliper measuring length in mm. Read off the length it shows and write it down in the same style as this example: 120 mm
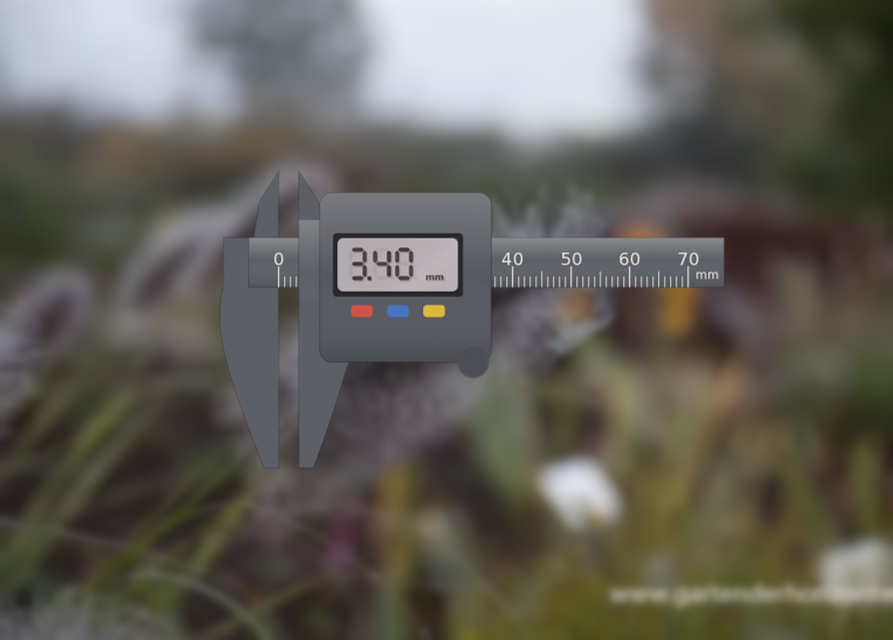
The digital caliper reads 3.40 mm
